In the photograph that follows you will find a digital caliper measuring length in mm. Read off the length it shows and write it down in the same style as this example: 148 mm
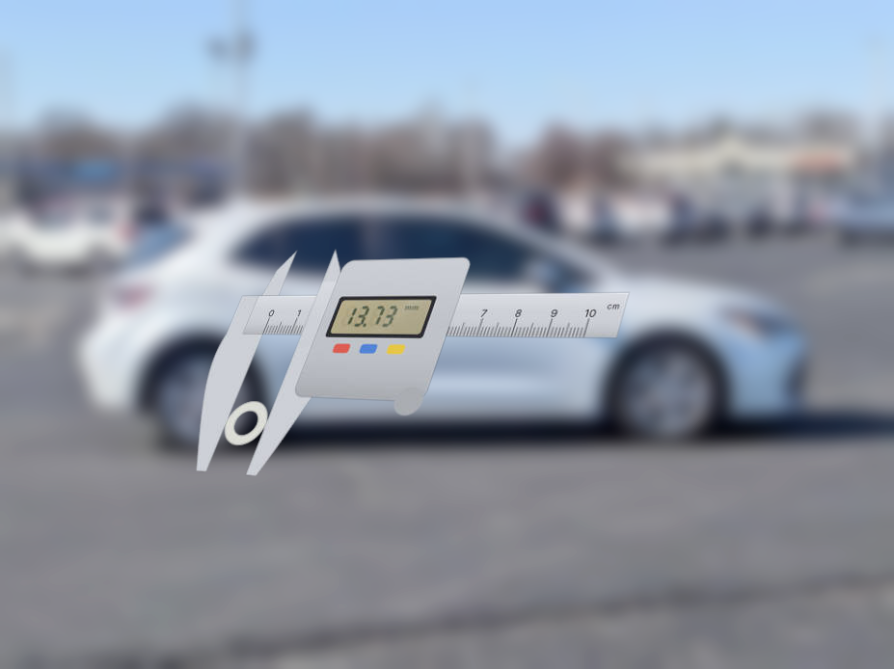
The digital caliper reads 13.73 mm
